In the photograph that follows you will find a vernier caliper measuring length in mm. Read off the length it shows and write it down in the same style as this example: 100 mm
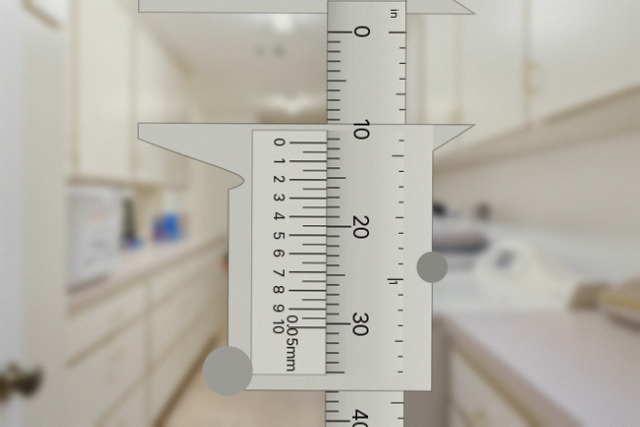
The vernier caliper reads 11.4 mm
